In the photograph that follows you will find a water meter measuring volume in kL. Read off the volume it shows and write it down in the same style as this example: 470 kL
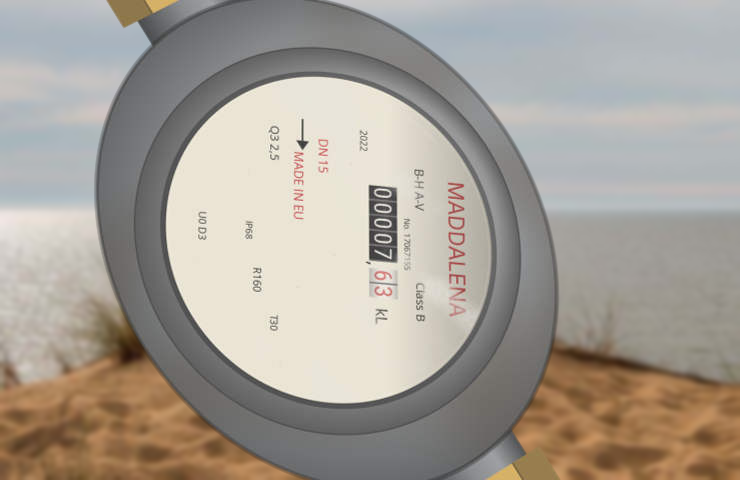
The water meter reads 7.63 kL
